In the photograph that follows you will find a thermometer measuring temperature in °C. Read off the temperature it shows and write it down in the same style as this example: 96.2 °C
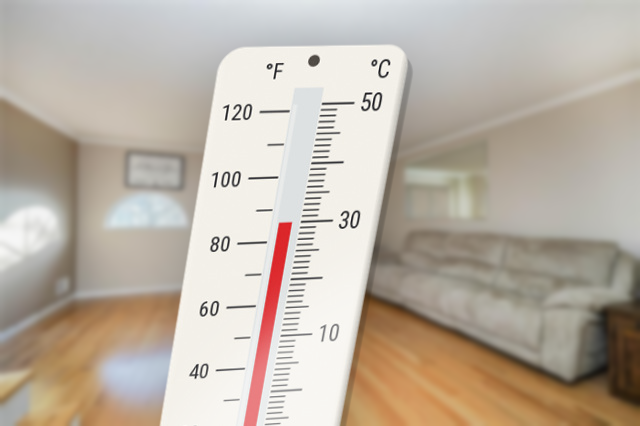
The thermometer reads 30 °C
